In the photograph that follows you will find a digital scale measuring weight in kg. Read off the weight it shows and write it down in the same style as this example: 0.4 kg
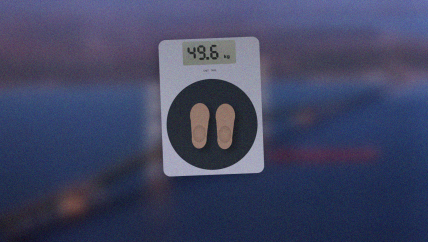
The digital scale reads 49.6 kg
